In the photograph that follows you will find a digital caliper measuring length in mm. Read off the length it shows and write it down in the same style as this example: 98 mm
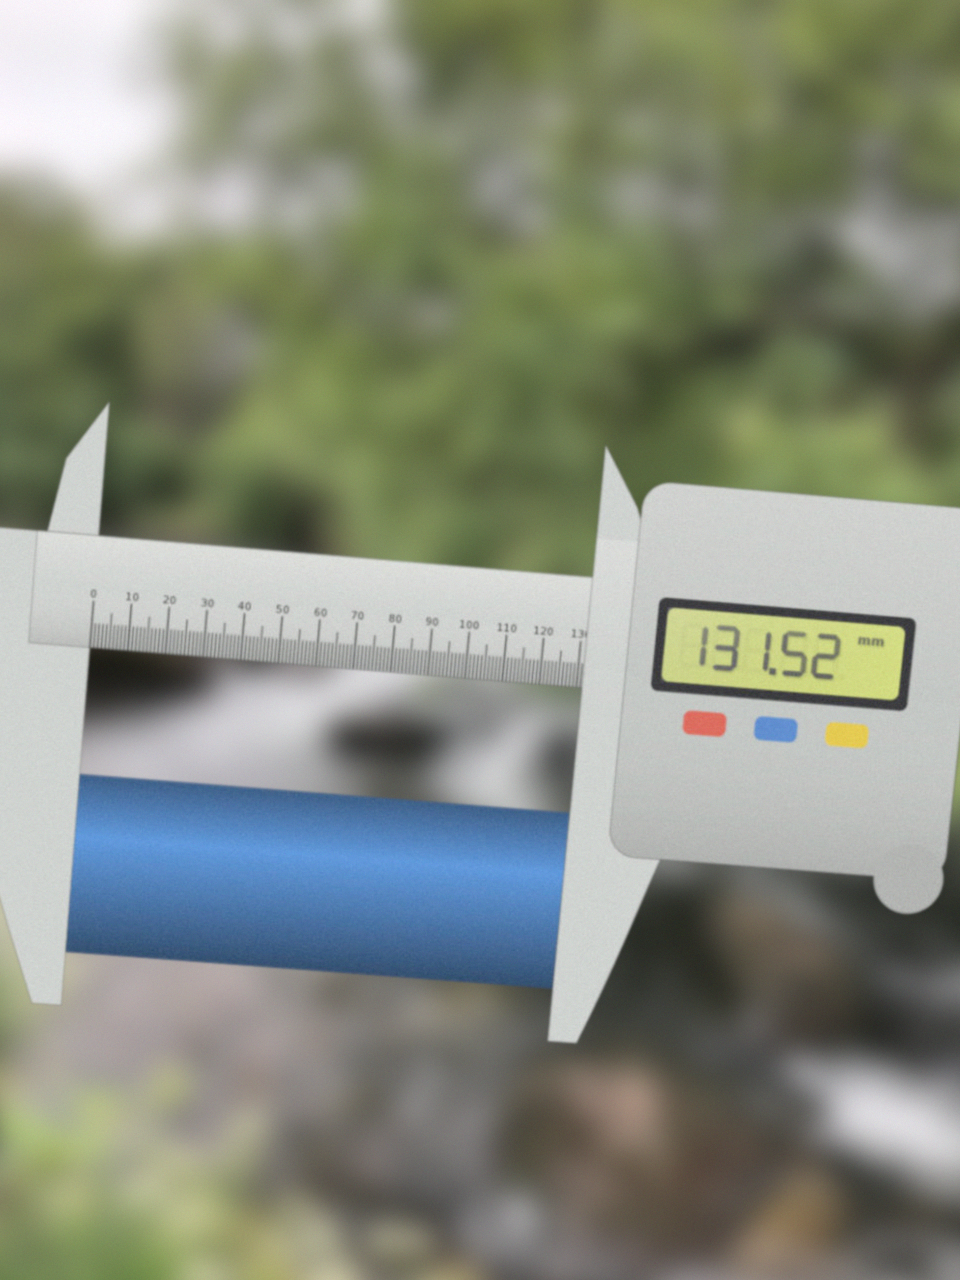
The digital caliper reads 131.52 mm
